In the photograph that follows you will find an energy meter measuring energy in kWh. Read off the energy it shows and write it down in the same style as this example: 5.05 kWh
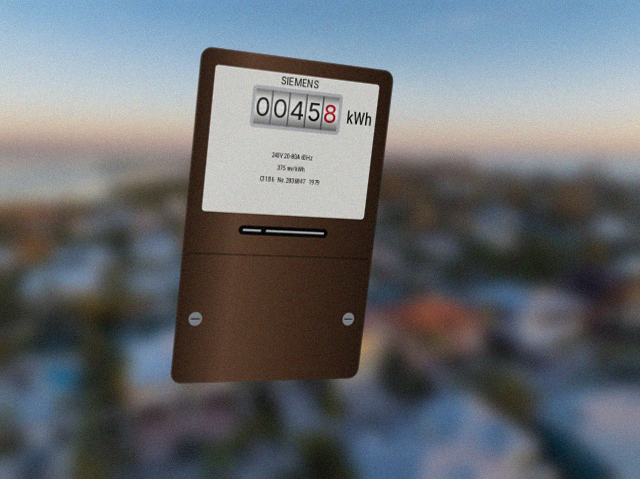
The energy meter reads 45.8 kWh
